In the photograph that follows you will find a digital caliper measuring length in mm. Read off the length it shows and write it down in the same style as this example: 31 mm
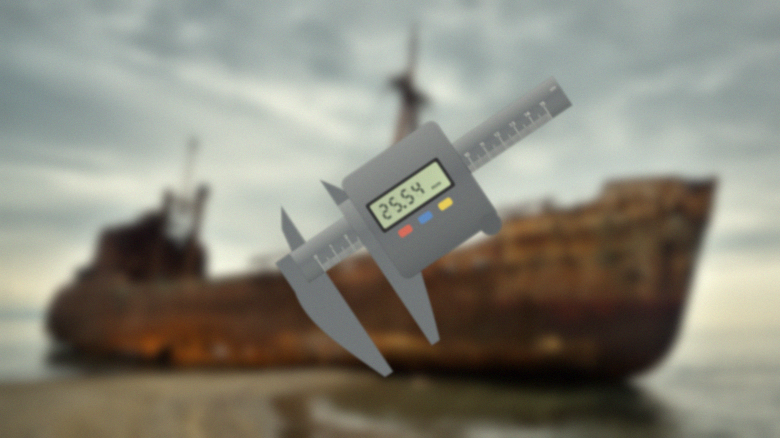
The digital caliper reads 25.54 mm
